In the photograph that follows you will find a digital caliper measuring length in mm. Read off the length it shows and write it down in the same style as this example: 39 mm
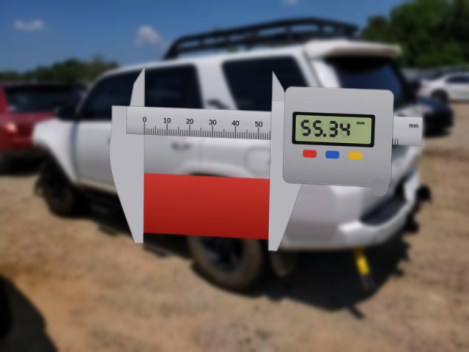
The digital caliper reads 55.34 mm
